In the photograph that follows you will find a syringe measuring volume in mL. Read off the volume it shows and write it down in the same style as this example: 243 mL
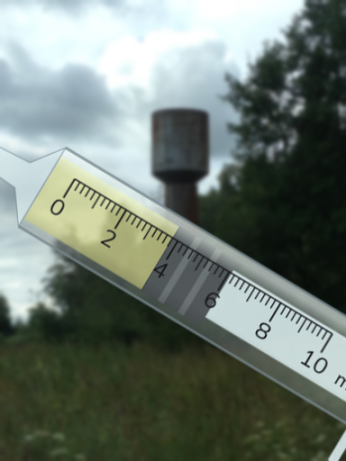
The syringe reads 3.8 mL
